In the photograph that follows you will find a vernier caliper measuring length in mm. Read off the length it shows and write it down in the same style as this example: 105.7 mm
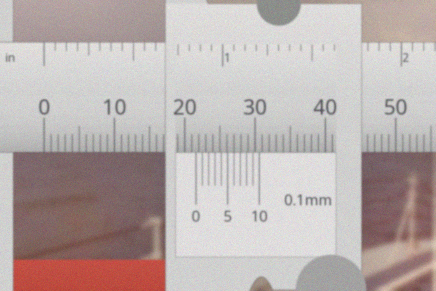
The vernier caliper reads 21.6 mm
